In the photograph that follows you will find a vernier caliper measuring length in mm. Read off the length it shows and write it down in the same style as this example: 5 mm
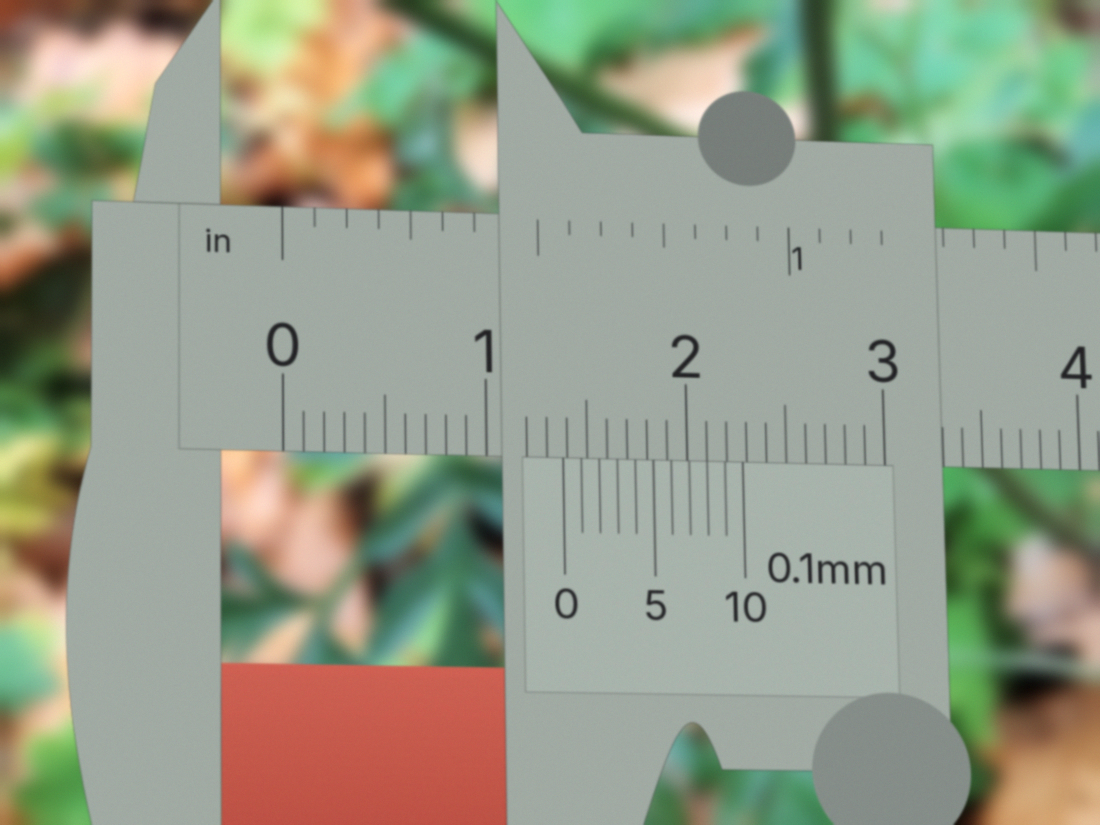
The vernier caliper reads 13.8 mm
